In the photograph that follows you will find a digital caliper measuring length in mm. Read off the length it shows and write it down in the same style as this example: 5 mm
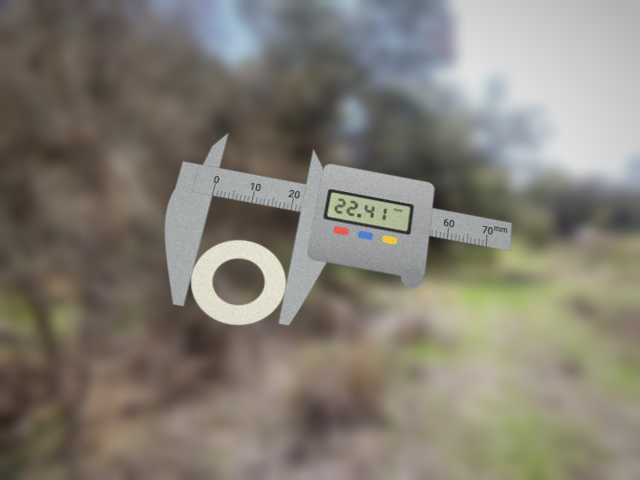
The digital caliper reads 22.41 mm
